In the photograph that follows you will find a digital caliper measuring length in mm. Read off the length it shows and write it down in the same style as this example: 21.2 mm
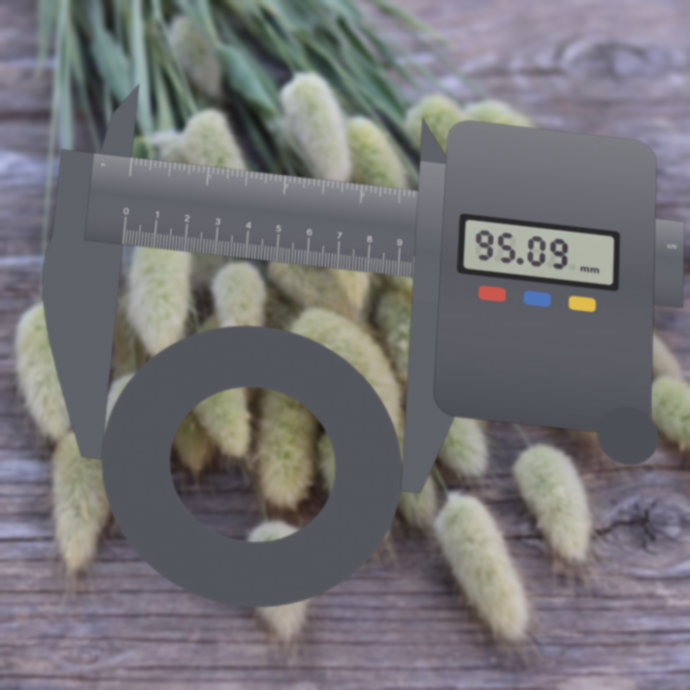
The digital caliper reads 95.09 mm
